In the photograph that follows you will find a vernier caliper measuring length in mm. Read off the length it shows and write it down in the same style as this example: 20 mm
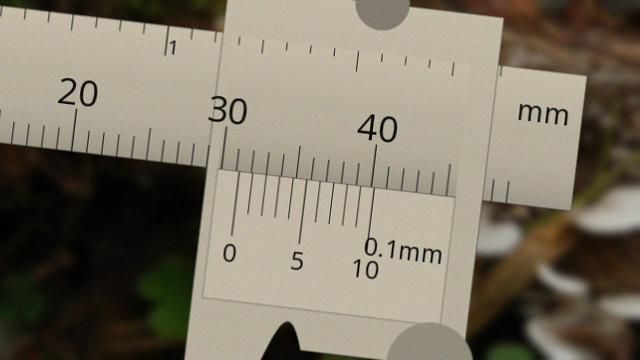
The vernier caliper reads 31.2 mm
